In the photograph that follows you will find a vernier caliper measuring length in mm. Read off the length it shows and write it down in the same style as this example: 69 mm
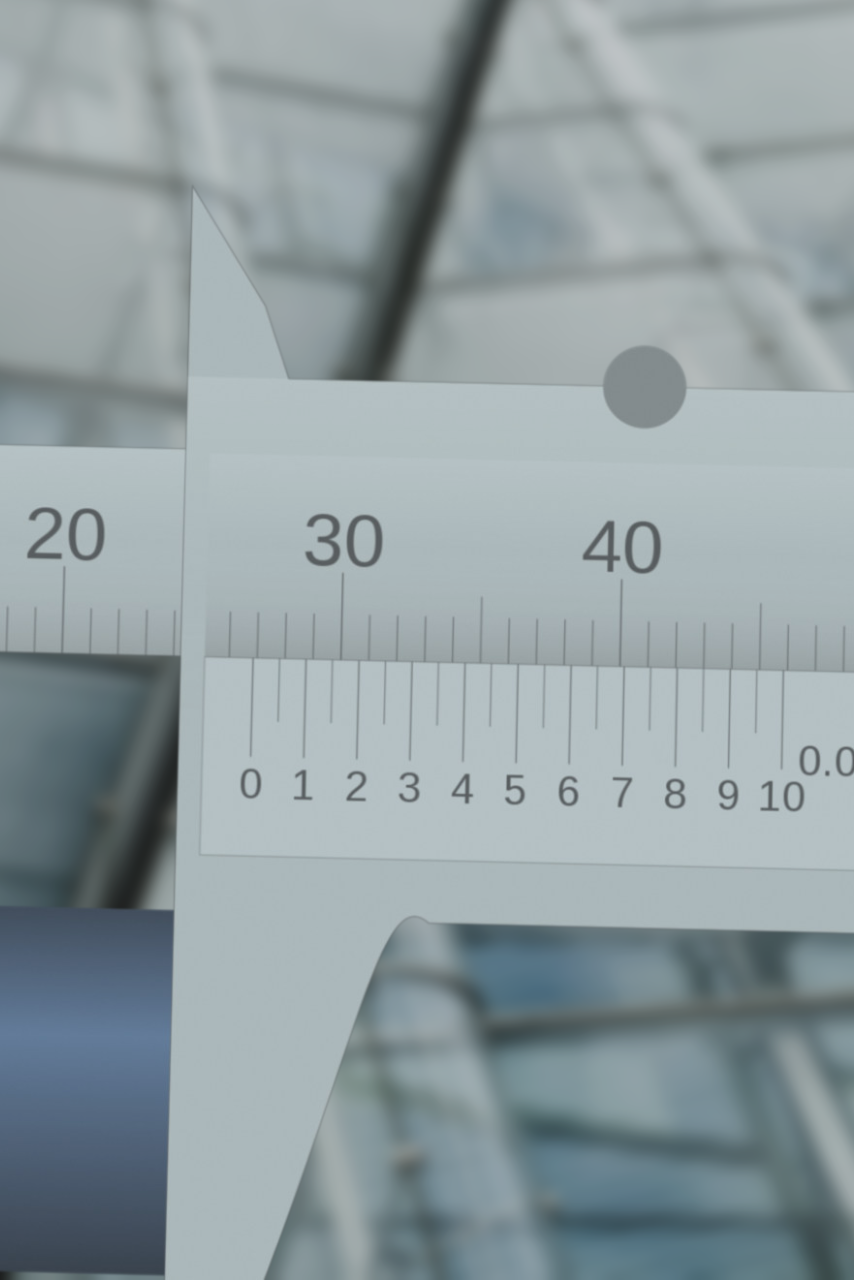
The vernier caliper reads 26.85 mm
